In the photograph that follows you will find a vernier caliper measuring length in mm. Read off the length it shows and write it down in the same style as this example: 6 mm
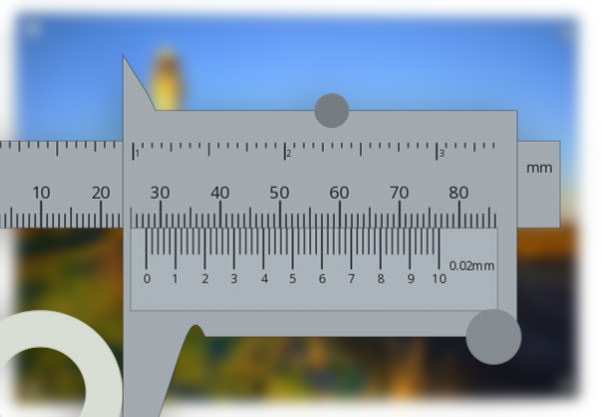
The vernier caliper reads 27.6 mm
